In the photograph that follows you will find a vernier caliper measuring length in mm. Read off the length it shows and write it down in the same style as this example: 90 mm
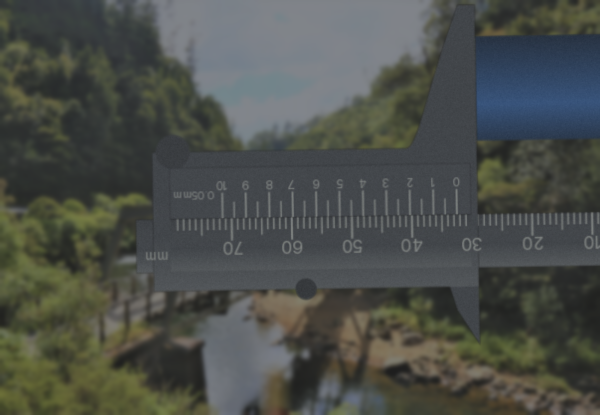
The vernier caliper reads 32.5 mm
